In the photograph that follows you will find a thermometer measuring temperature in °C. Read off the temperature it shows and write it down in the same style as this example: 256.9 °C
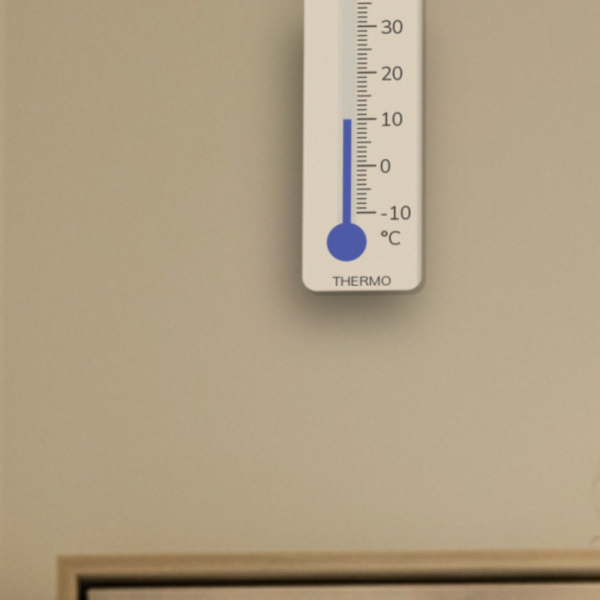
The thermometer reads 10 °C
